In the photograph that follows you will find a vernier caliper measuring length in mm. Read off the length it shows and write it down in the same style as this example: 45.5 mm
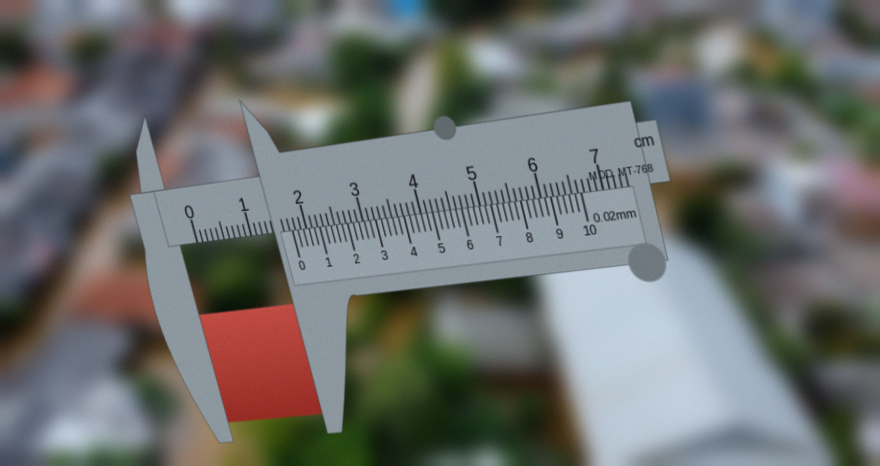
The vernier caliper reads 17.5 mm
